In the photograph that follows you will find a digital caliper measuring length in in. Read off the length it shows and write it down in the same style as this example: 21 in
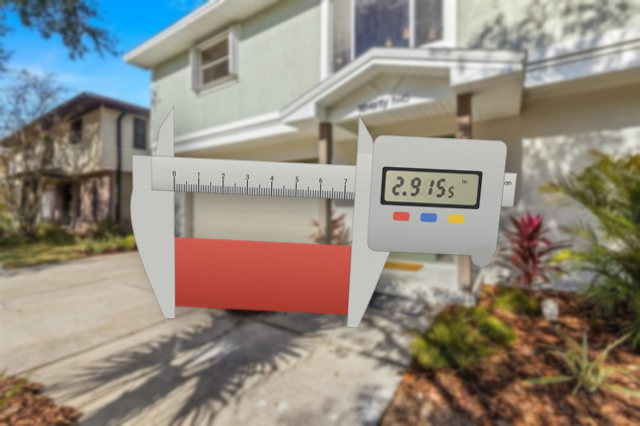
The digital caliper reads 2.9155 in
